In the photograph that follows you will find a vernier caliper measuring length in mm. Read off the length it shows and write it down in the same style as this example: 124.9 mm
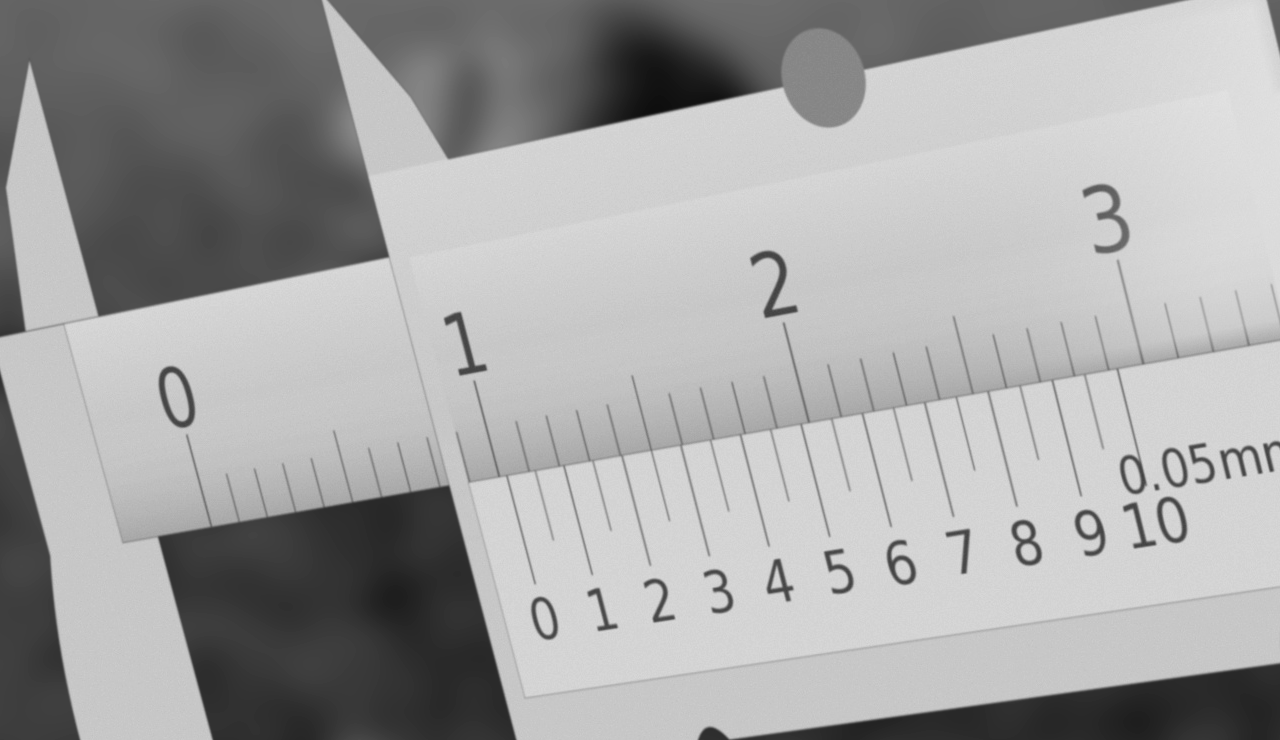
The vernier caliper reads 10.25 mm
